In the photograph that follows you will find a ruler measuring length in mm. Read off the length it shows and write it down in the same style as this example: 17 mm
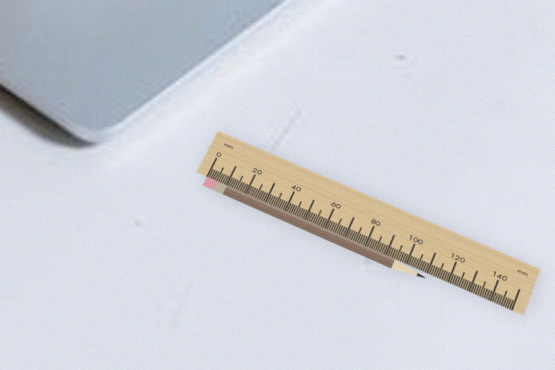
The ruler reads 110 mm
